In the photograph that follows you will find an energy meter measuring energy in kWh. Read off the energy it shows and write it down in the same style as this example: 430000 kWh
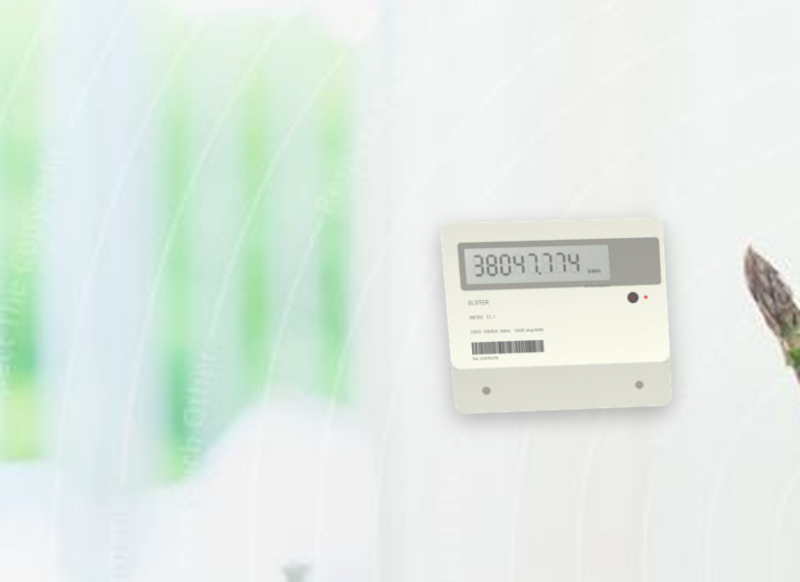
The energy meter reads 38047.774 kWh
